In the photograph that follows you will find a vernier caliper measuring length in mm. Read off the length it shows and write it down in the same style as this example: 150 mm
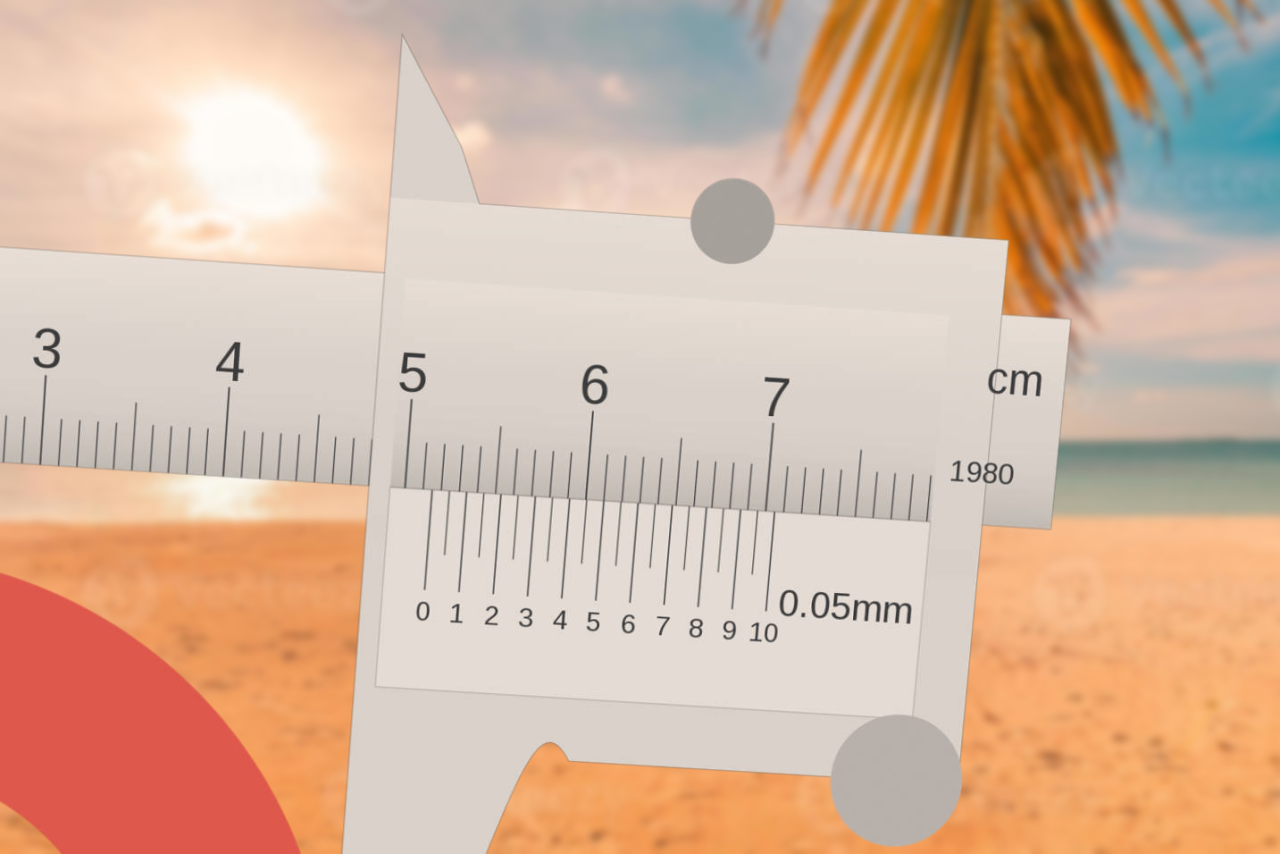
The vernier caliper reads 51.5 mm
